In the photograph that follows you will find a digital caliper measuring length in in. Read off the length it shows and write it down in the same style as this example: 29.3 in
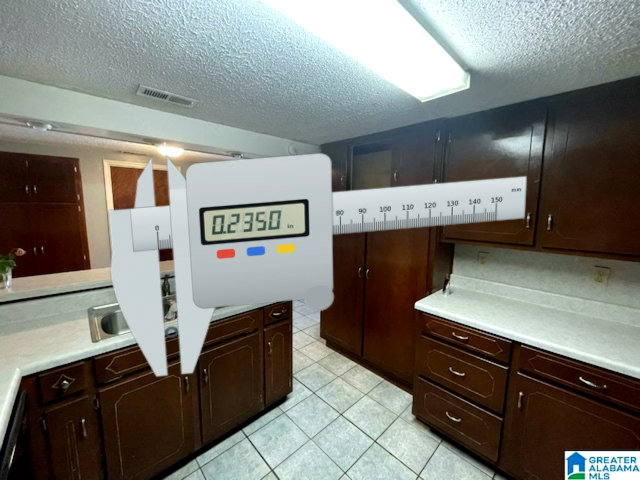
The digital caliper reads 0.2350 in
